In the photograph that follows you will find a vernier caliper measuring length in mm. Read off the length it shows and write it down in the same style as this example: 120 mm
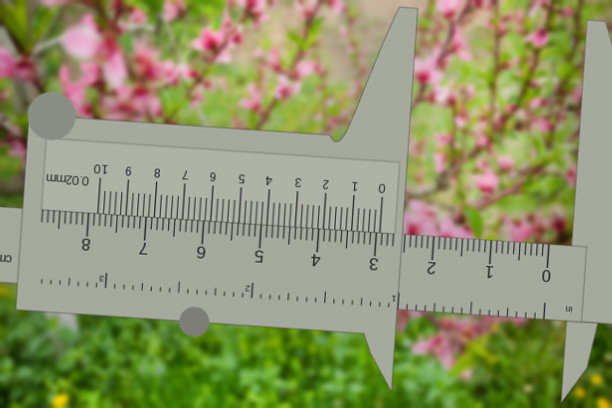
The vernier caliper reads 29.4 mm
